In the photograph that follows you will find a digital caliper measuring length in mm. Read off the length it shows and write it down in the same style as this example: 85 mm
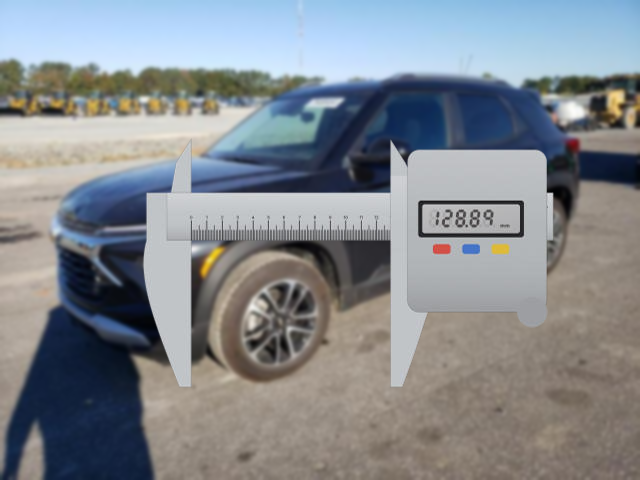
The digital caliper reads 128.89 mm
